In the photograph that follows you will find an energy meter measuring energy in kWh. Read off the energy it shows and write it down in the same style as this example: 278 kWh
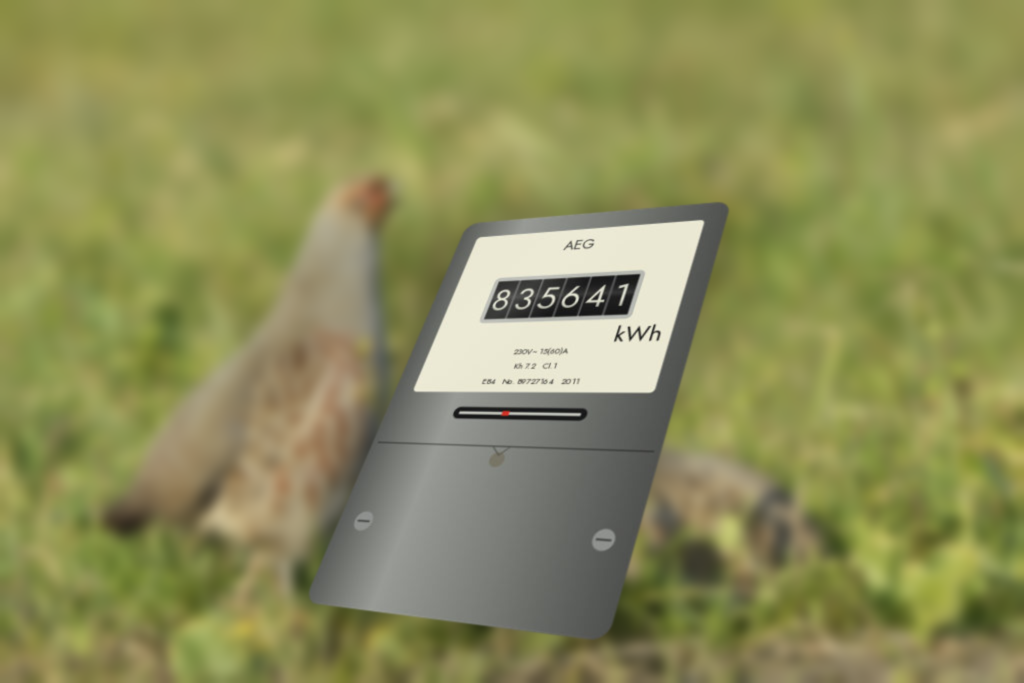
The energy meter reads 835641 kWh
